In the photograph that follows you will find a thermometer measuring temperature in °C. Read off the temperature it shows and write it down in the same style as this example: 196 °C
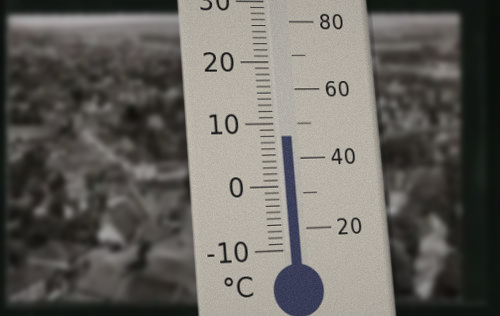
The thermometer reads 8 °C
